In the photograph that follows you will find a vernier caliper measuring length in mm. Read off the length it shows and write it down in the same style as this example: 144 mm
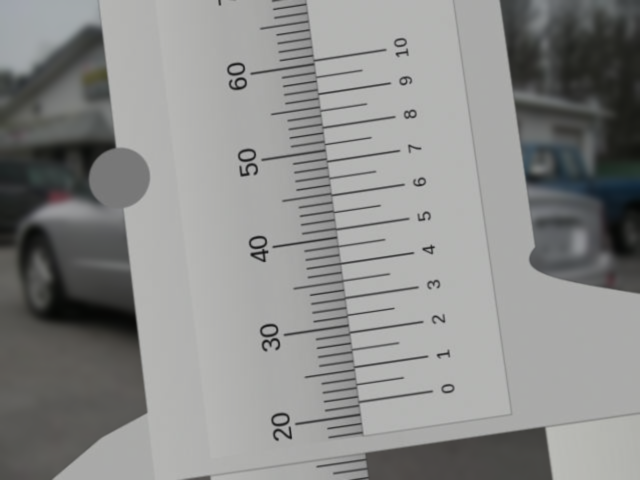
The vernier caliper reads 21.4 mm
